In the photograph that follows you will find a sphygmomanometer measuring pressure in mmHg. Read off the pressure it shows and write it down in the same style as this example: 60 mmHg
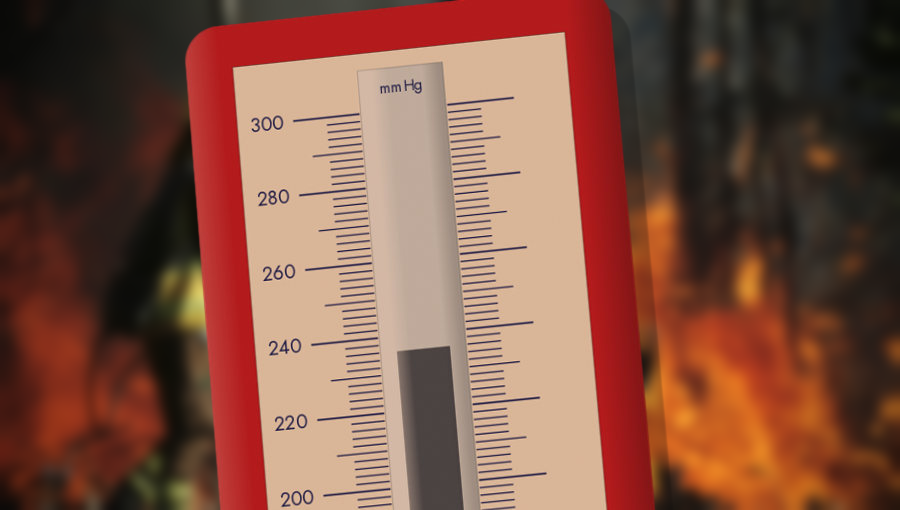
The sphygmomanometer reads 236 mmHg
